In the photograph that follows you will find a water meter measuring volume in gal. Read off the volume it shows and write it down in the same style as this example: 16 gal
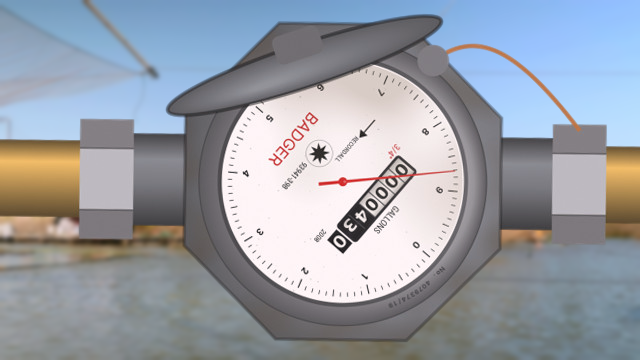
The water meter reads 428.7 gal
